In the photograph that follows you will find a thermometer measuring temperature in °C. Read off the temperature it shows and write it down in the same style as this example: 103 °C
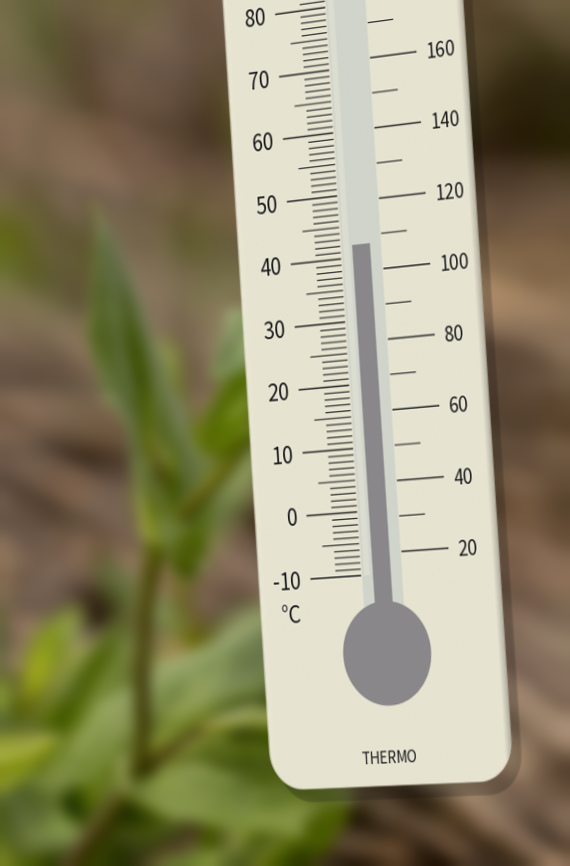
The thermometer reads 42 °C
